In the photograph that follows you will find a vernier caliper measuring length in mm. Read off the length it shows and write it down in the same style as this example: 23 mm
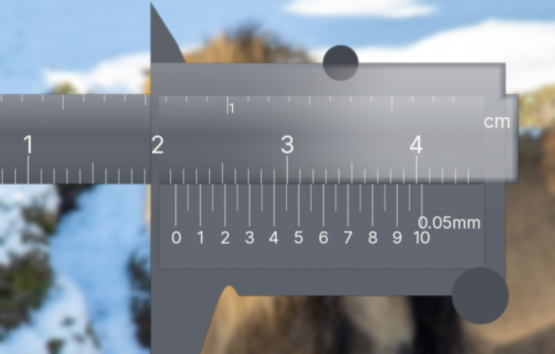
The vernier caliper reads 21.4 mm
